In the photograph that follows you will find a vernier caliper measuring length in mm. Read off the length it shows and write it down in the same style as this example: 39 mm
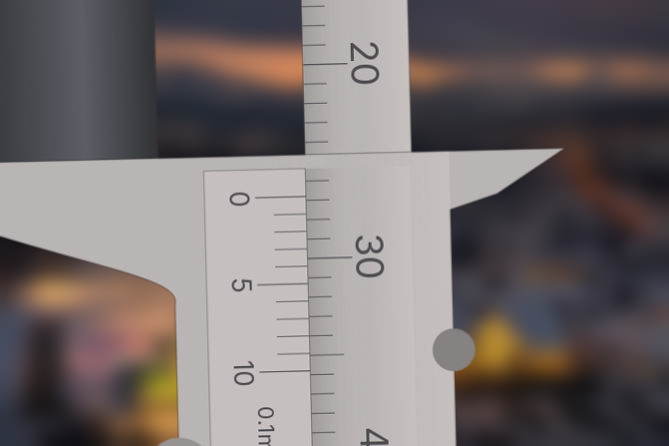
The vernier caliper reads 26.8 mm
